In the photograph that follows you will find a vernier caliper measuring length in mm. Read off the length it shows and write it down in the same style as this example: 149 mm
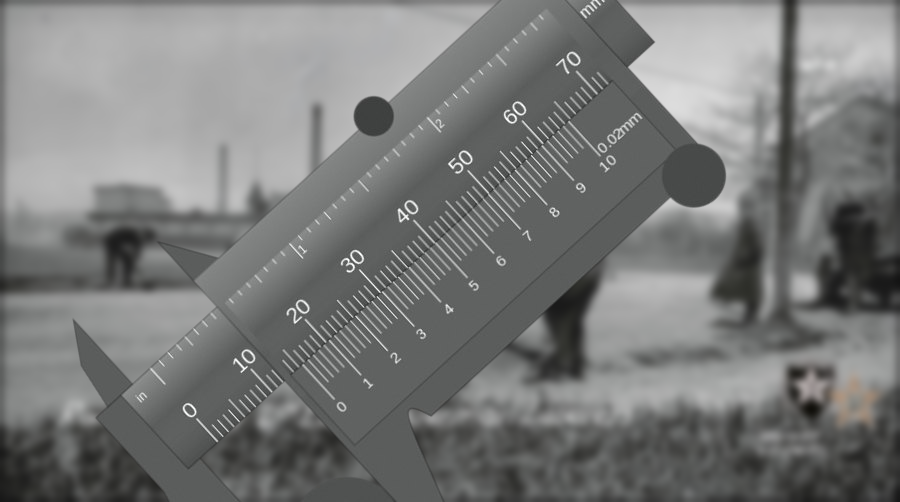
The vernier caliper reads 15.6 mm
